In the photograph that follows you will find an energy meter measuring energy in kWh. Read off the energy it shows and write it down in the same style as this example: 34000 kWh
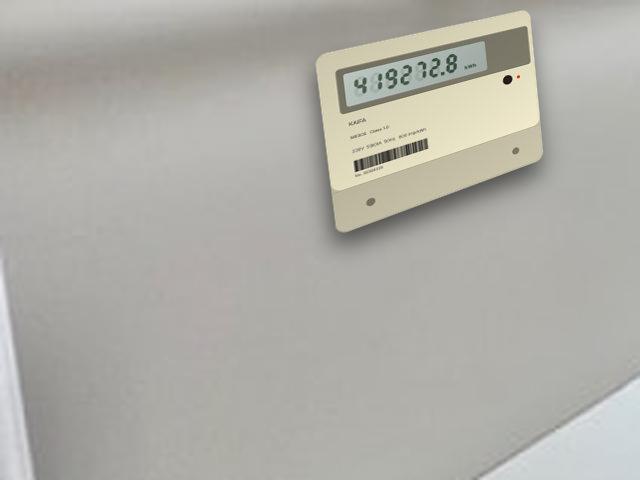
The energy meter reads 419272.8 kWh
